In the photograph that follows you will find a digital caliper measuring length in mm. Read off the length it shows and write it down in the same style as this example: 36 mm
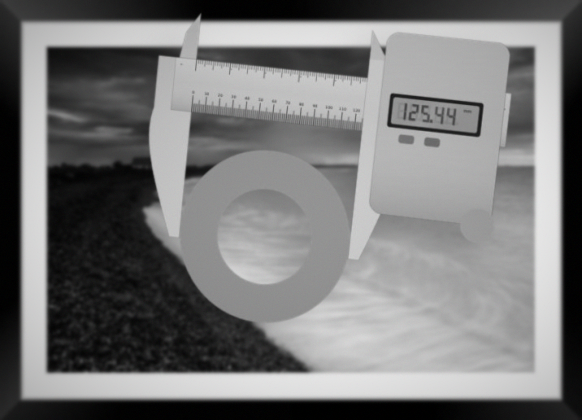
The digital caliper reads 125.44 mm
